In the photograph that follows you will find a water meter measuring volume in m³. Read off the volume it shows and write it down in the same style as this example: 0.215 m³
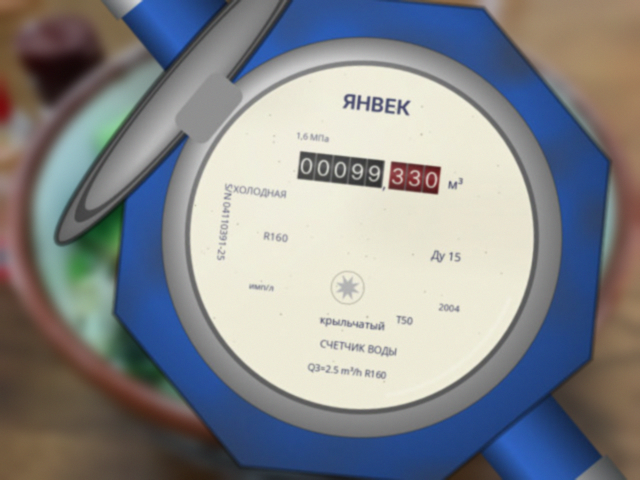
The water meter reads 99.330 m³
